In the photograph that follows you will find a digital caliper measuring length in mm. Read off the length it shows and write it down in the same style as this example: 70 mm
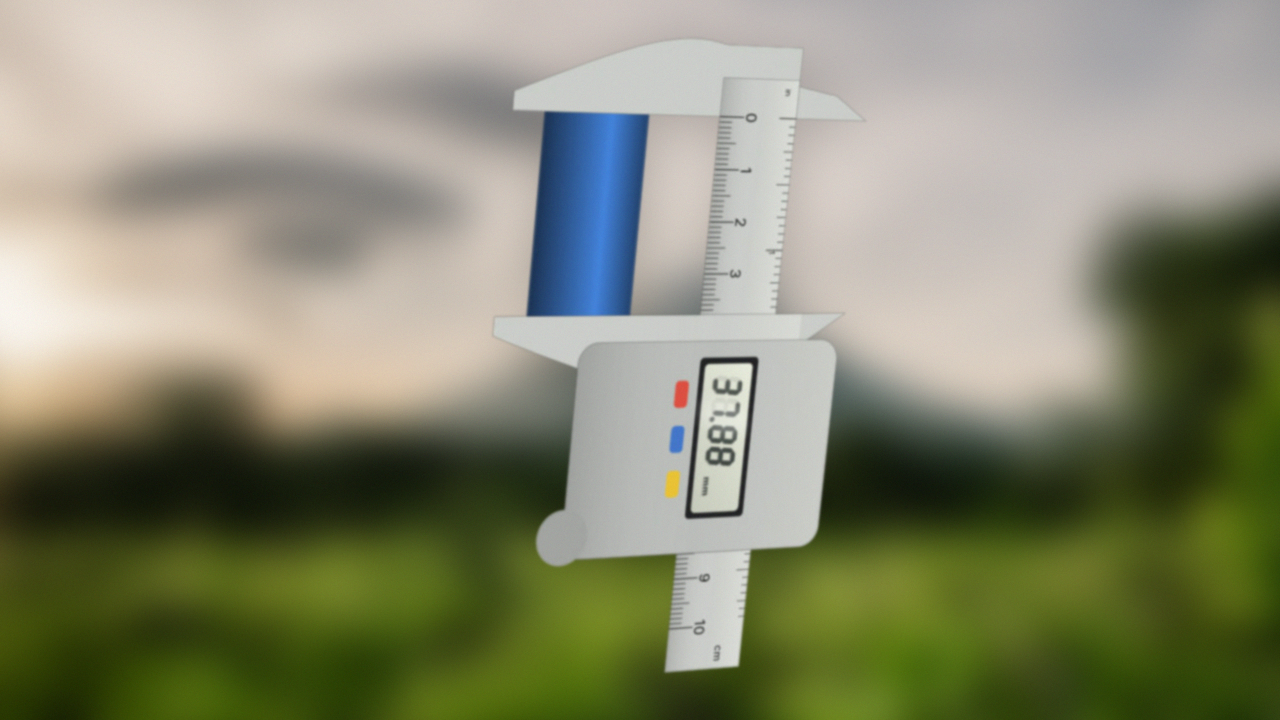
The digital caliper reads 37.88 mm
